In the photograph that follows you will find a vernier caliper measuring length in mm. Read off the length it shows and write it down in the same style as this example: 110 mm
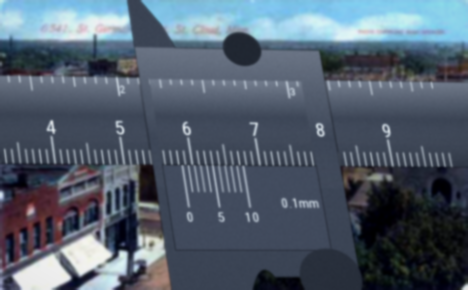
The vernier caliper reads 58.5 mm
